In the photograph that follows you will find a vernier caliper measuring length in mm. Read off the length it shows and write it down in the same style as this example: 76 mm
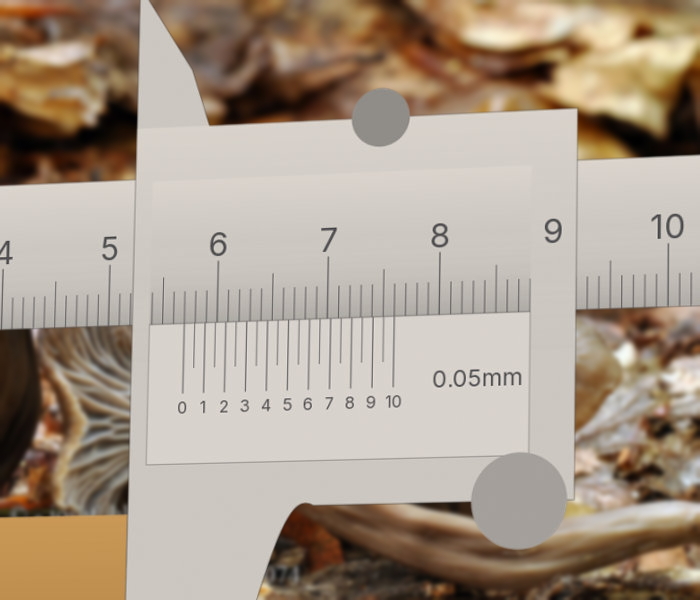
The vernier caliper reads 57.0 mm
